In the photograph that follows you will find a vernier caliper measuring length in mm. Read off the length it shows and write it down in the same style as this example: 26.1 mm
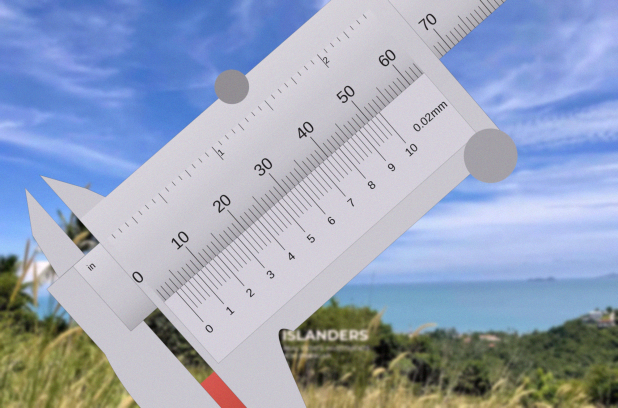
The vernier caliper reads 3.4 mm
